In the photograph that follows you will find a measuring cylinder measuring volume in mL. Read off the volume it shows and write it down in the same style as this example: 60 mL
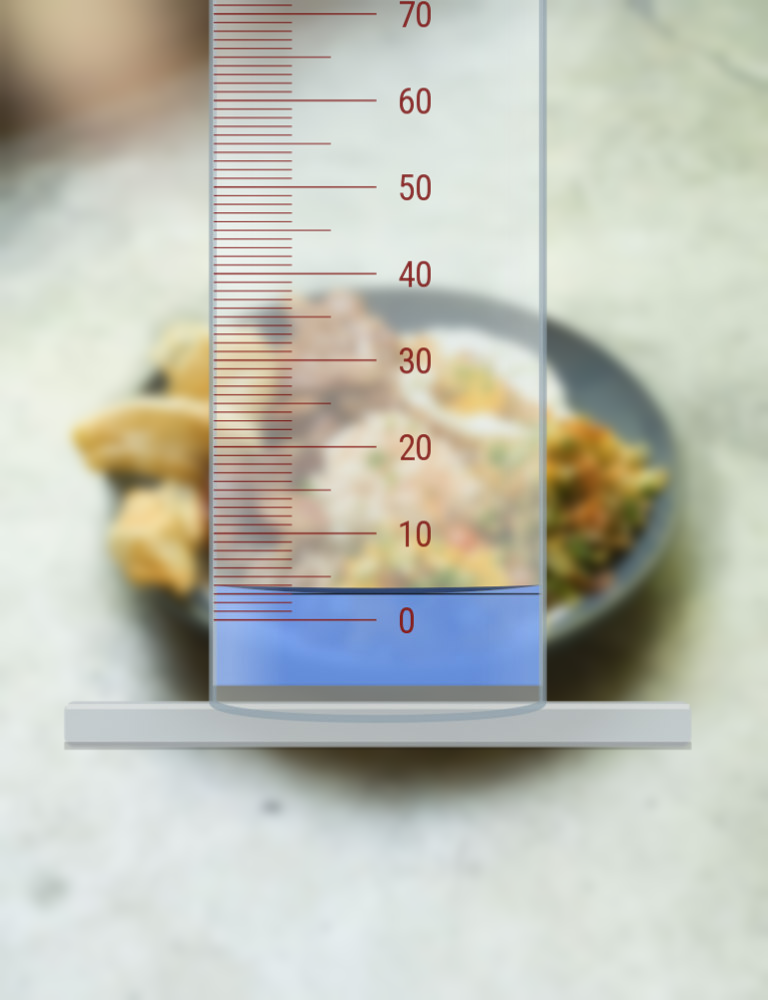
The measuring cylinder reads 3 mL
